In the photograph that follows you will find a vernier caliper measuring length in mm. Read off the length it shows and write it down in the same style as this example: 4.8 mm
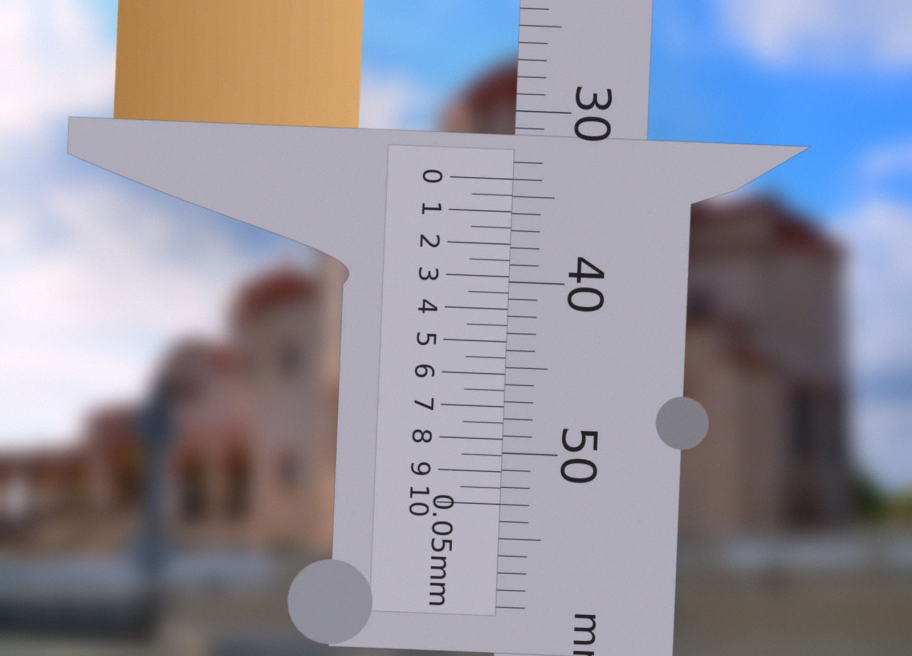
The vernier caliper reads 34.0 mm
